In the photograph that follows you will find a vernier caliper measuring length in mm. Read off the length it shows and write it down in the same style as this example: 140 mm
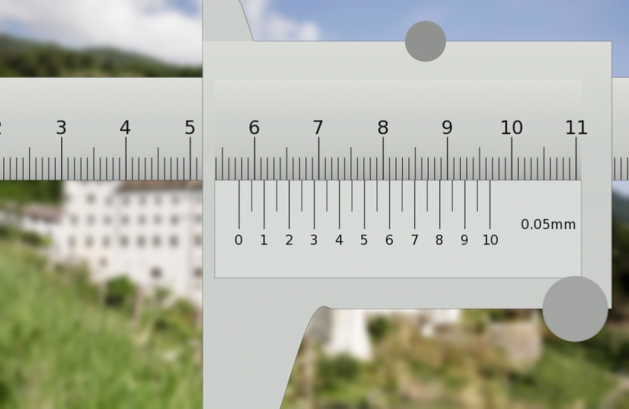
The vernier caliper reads 57.6 mm
